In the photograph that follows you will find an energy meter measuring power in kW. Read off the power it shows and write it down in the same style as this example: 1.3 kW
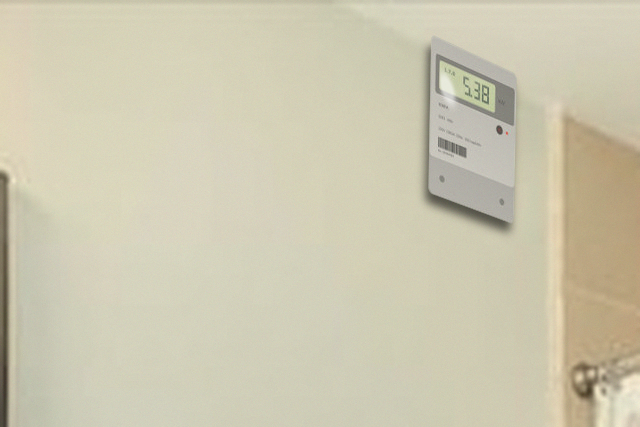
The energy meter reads 5.38 kW
